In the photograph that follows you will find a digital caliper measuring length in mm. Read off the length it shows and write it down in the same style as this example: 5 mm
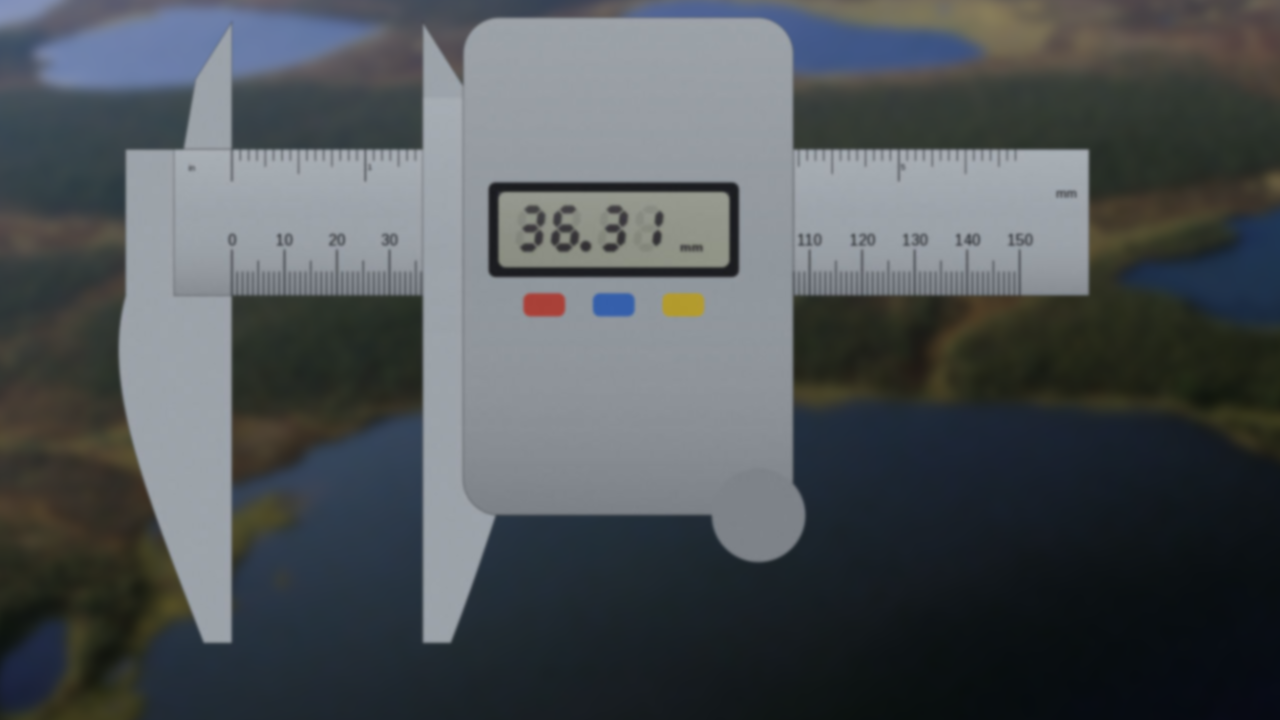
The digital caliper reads 36.31 mm
